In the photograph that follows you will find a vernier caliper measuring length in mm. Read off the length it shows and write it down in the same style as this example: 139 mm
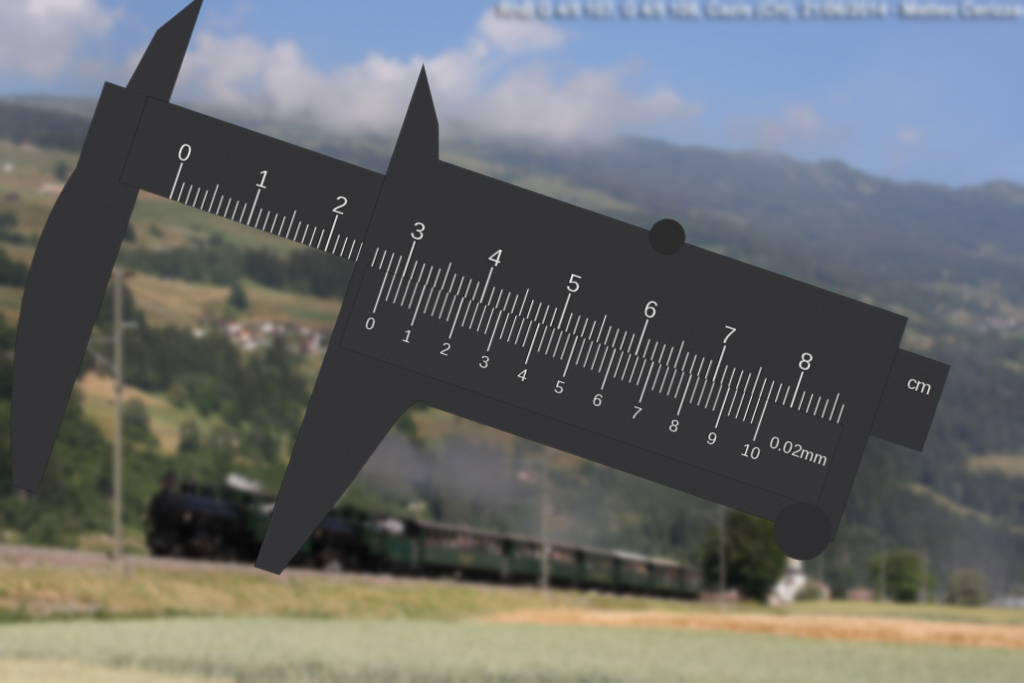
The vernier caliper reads 28.0 mm
